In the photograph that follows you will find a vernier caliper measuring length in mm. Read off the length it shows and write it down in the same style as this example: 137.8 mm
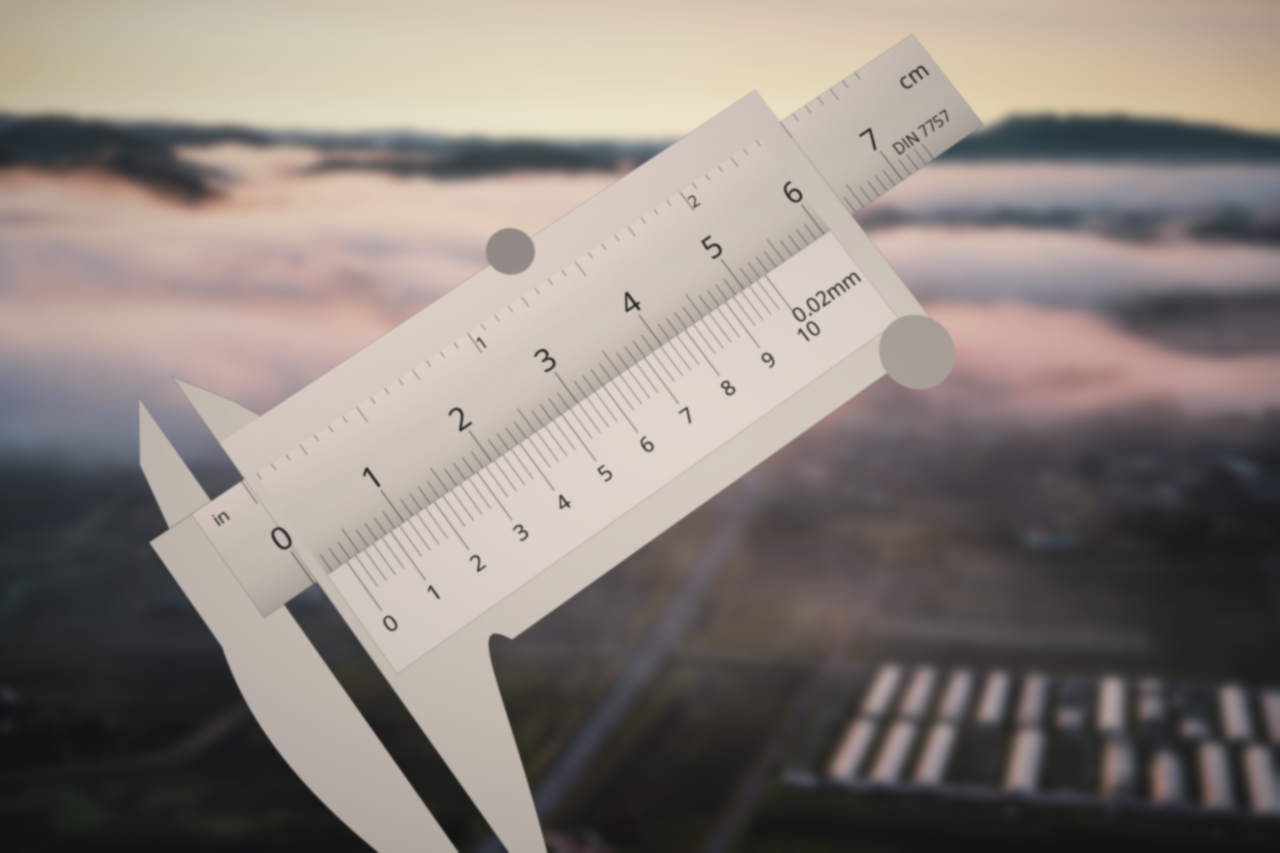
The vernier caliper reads 3.6 mm
